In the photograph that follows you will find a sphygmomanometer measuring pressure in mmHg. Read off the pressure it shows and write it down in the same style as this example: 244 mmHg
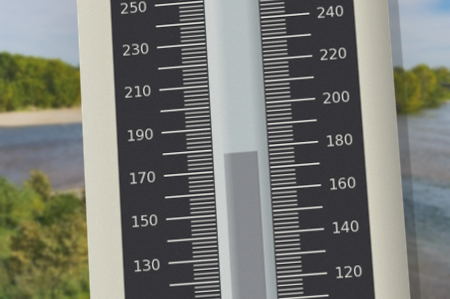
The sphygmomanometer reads 178 mmHg
